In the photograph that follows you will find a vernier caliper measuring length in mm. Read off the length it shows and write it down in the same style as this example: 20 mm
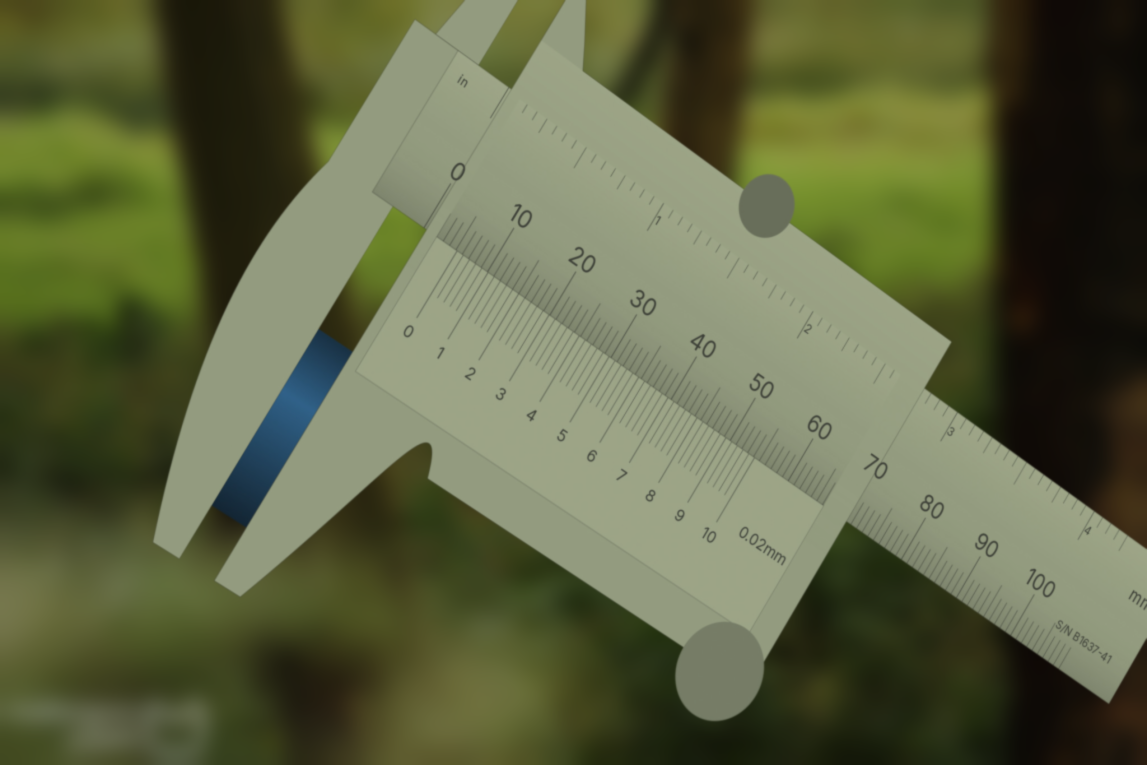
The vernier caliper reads 5.2 mm
